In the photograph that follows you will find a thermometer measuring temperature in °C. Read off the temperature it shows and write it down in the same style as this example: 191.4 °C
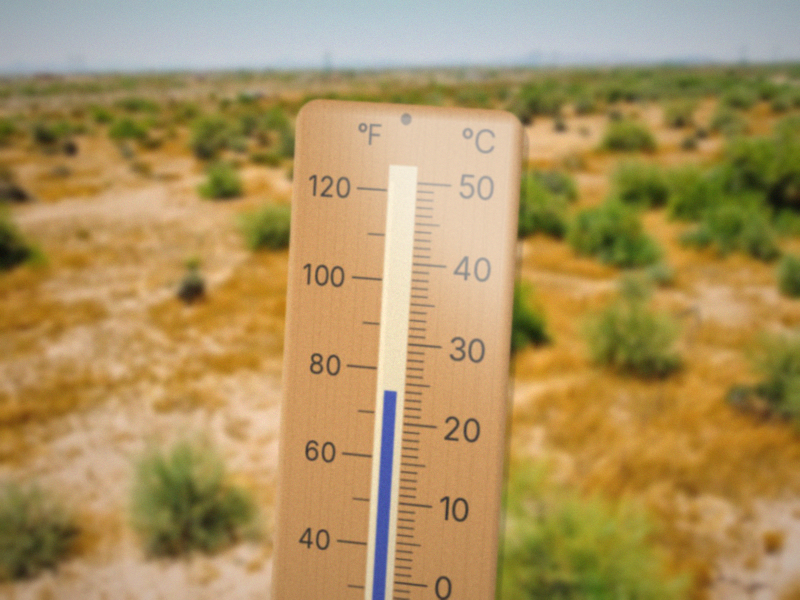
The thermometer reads 24 °C
